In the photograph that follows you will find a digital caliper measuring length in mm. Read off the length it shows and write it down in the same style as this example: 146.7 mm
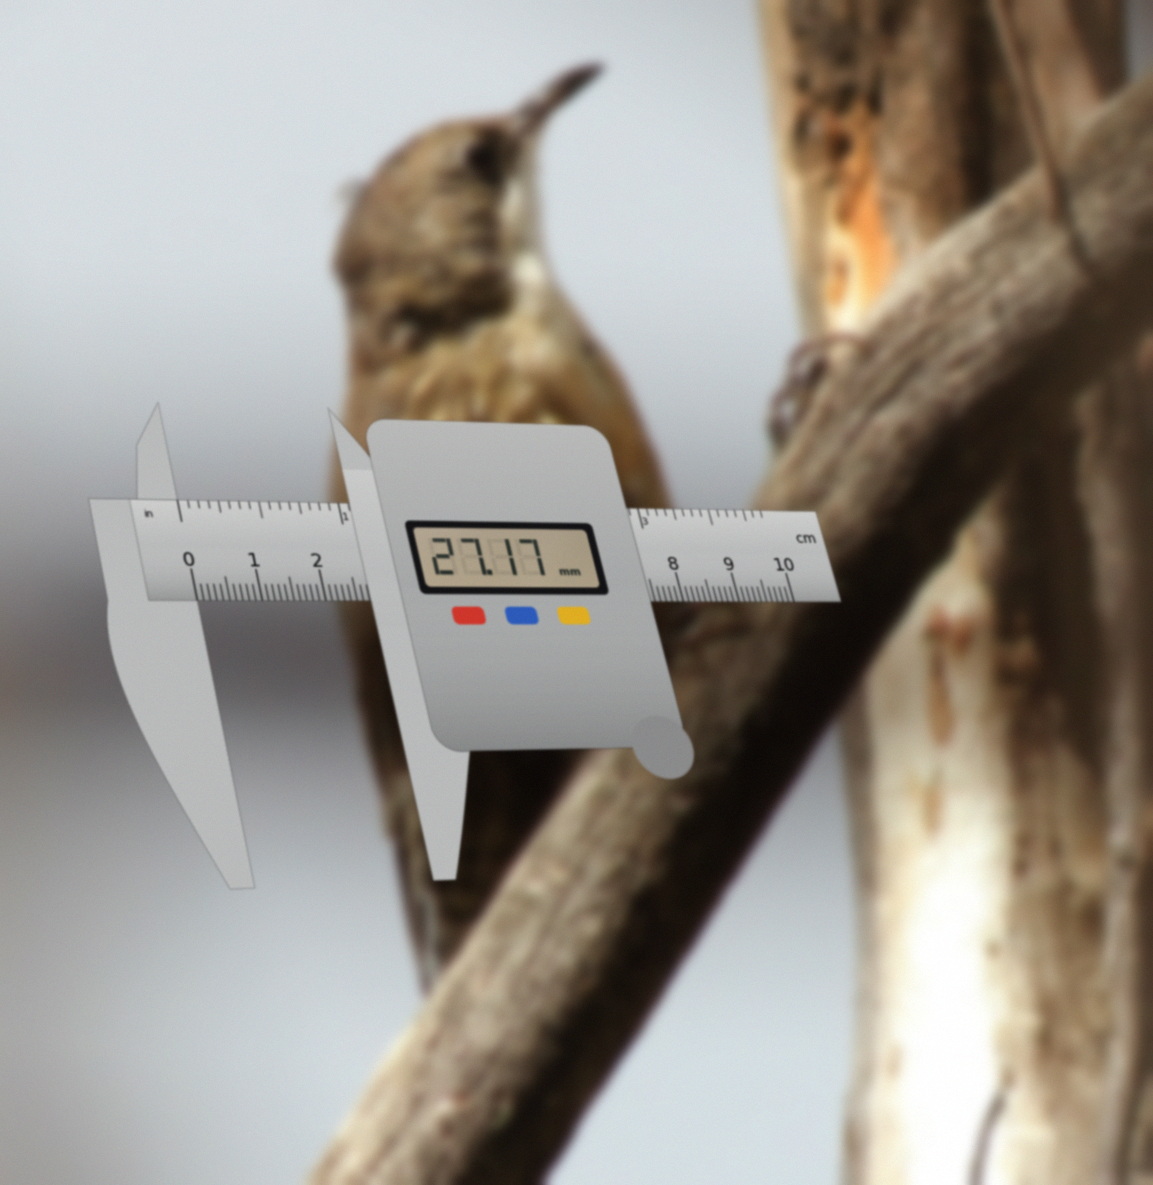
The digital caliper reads 27.17 mm
